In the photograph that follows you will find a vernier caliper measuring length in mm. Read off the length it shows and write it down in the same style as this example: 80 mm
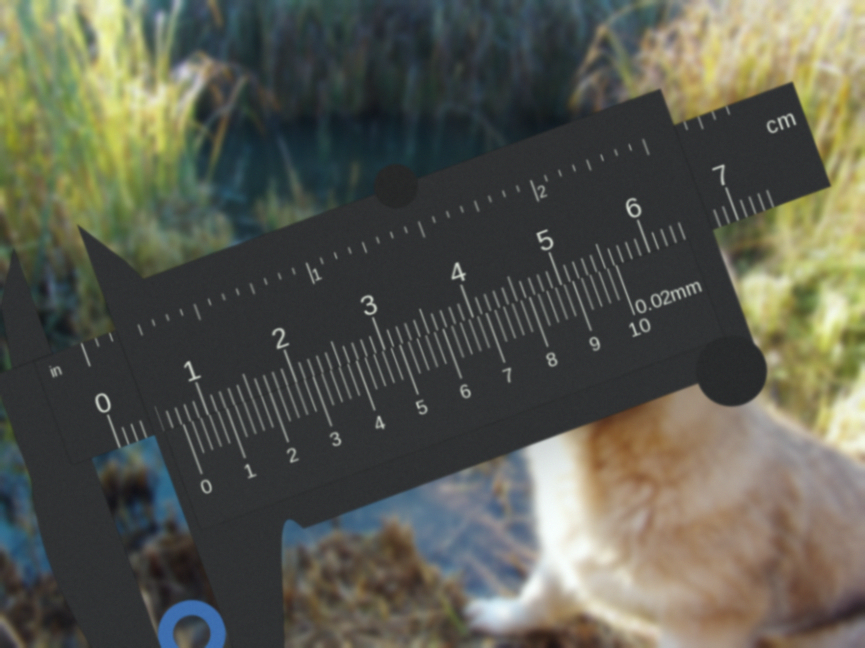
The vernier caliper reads 7.2 mm
